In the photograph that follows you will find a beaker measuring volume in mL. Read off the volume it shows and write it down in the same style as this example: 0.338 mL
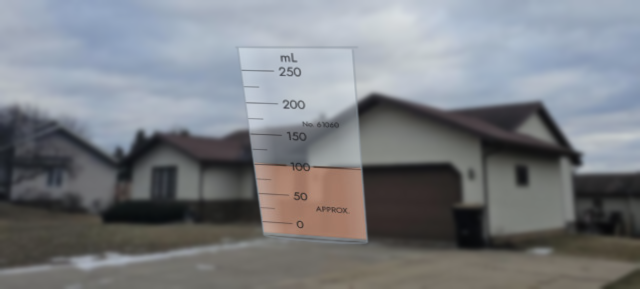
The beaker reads 100 mL
